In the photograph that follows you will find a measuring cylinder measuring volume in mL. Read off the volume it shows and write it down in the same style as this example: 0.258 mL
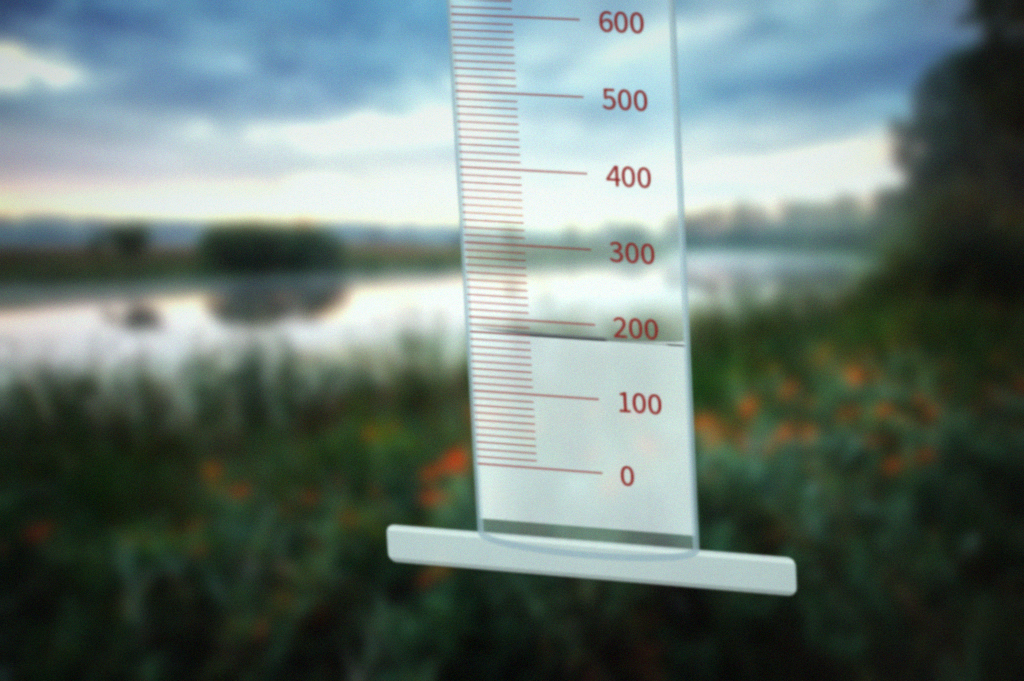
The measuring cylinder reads 180 mL
